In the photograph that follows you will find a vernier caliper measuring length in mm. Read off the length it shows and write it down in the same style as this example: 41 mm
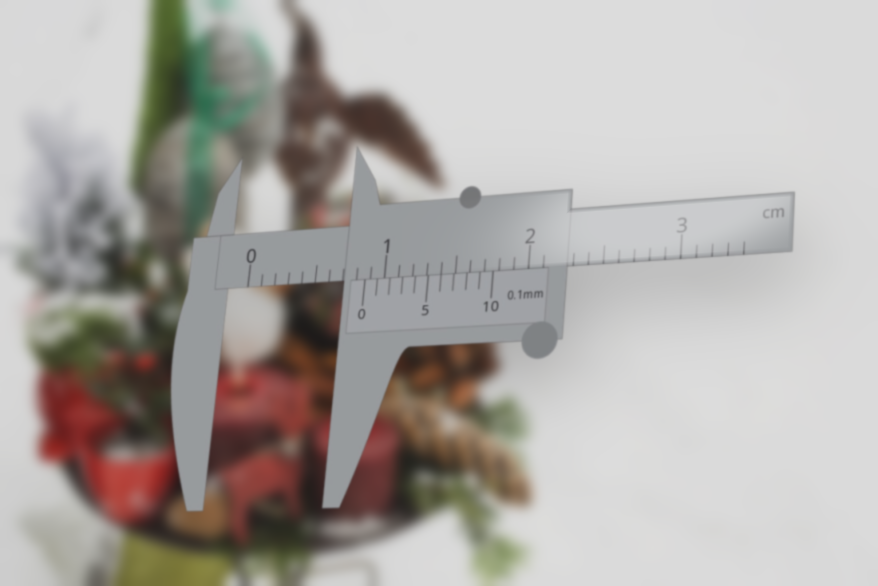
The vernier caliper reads 8.6 mm
